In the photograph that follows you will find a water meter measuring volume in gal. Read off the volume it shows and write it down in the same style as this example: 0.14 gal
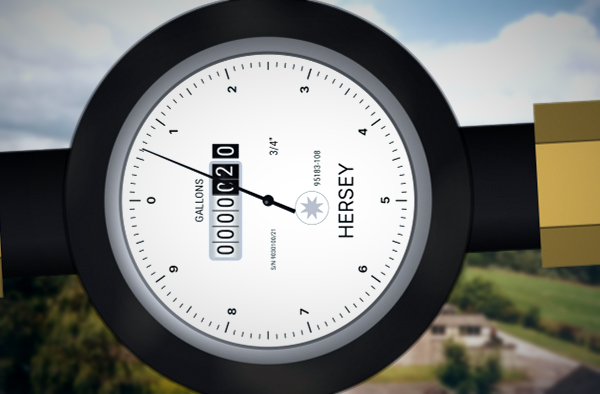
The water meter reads 20.6 gal
